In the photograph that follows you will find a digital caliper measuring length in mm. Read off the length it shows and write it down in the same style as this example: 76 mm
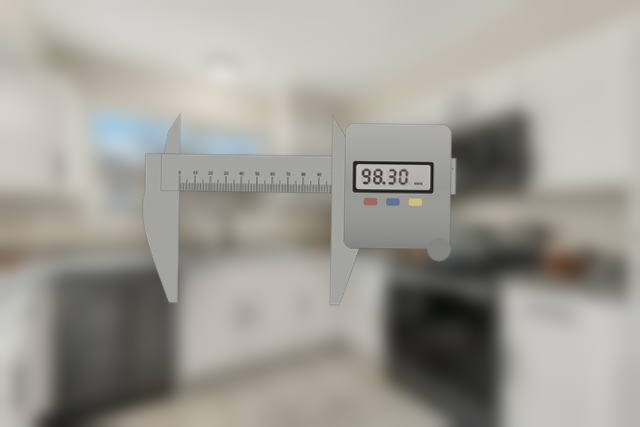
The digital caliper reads 98.30 mm
